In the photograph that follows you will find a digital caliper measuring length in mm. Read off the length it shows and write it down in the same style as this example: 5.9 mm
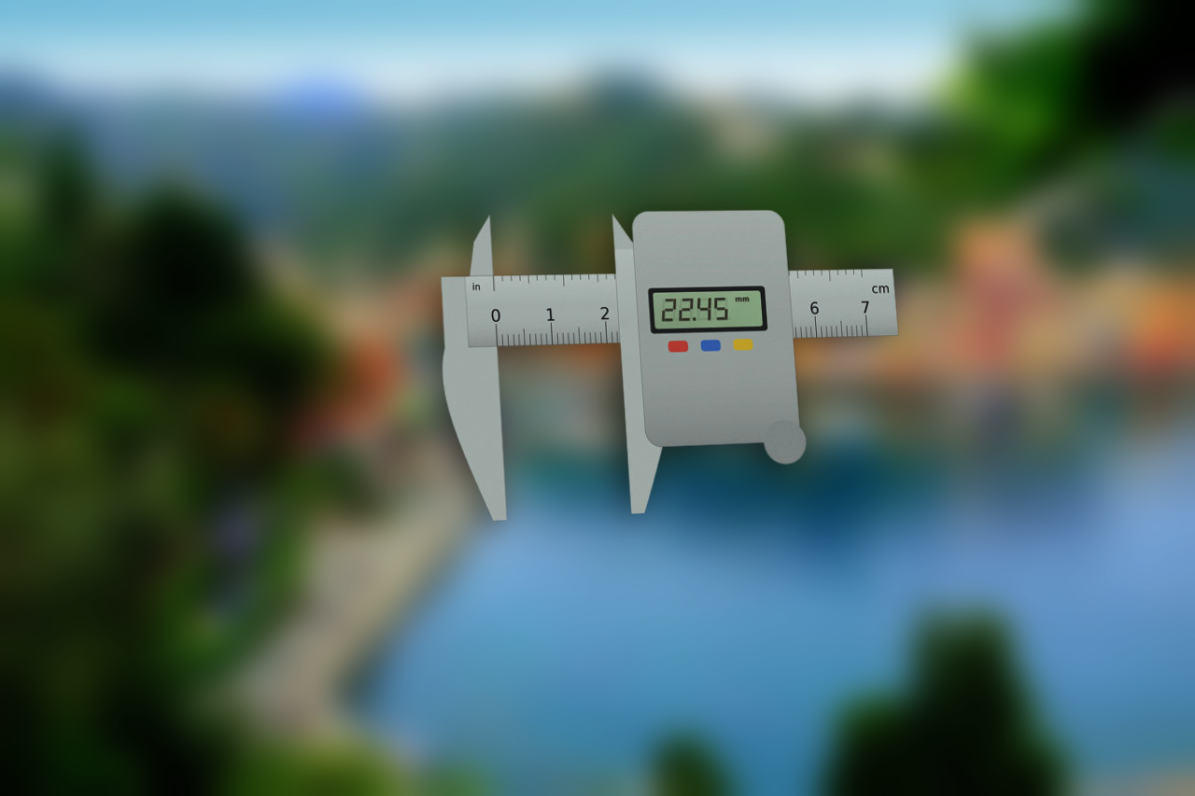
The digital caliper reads 22.45 mm
